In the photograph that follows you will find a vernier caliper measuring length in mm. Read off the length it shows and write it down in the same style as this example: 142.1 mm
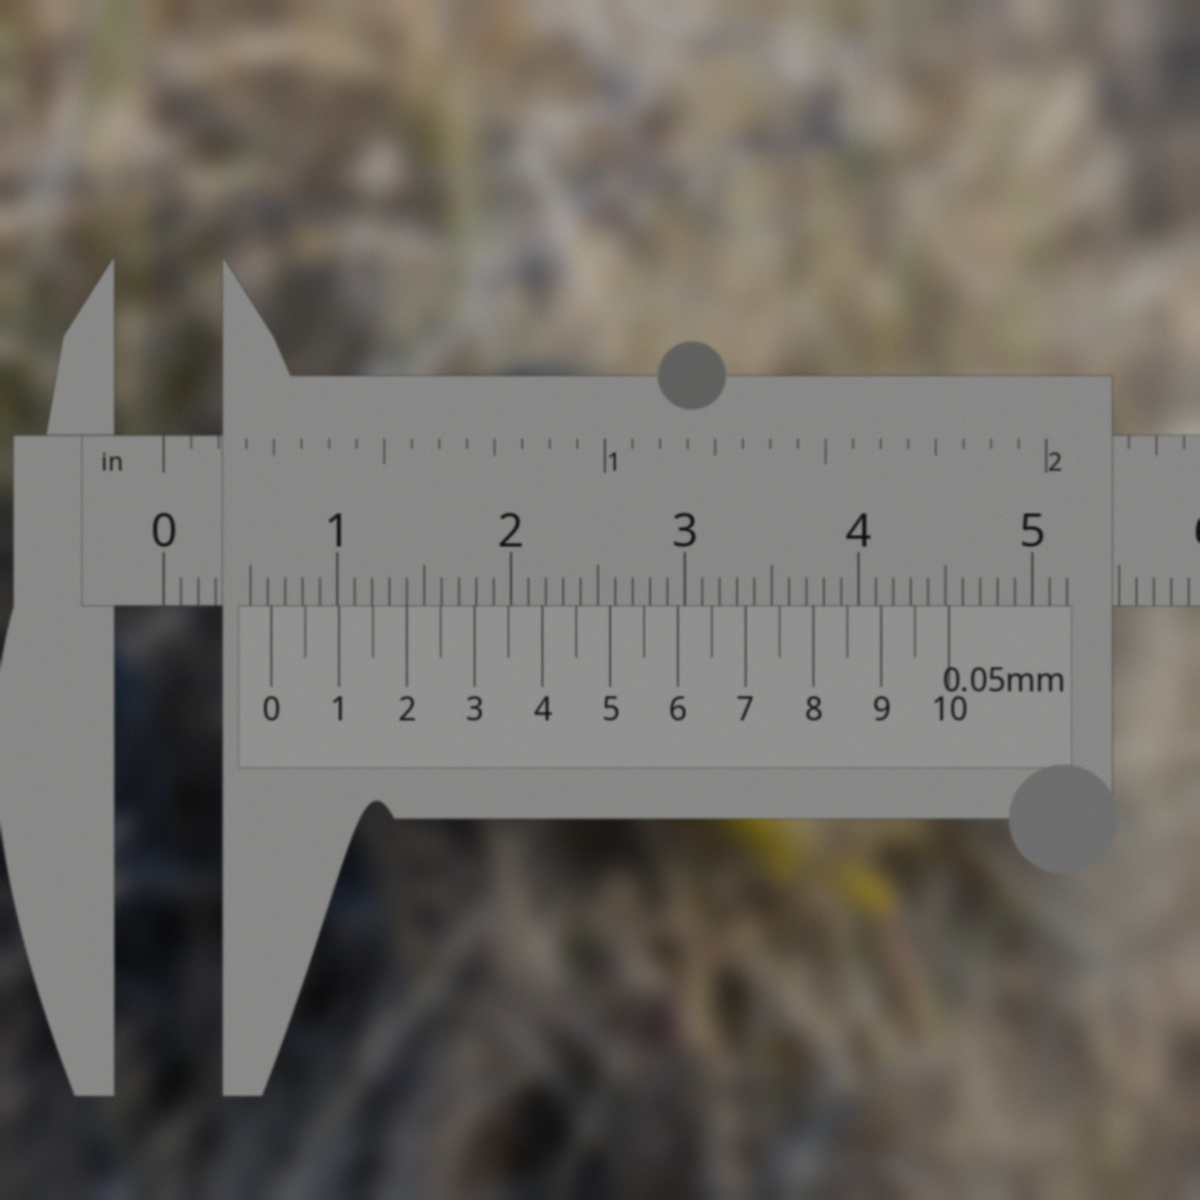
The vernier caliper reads 6.2 mm
